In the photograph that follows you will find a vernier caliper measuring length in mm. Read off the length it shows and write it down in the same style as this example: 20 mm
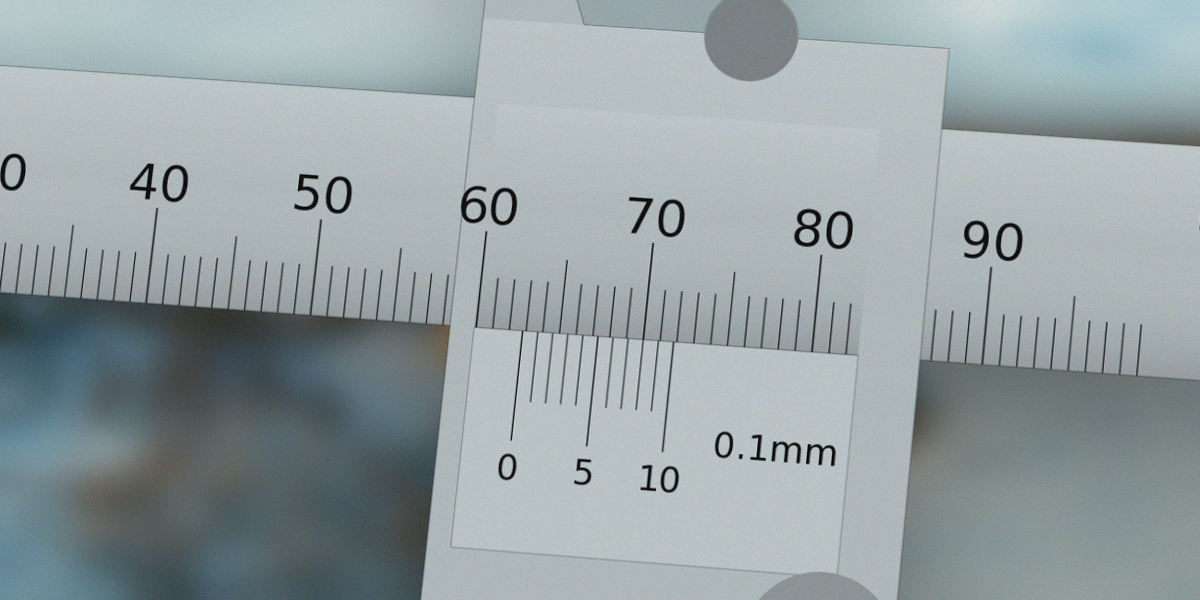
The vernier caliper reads 62.8 mm
